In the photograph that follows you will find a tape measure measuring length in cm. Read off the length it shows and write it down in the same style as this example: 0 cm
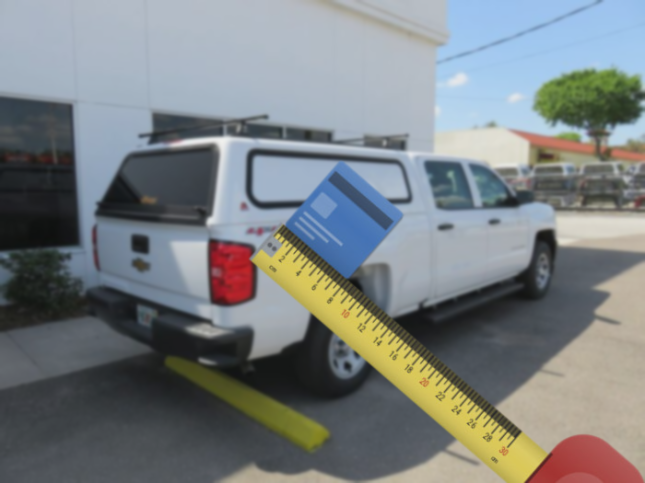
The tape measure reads 8 cm
